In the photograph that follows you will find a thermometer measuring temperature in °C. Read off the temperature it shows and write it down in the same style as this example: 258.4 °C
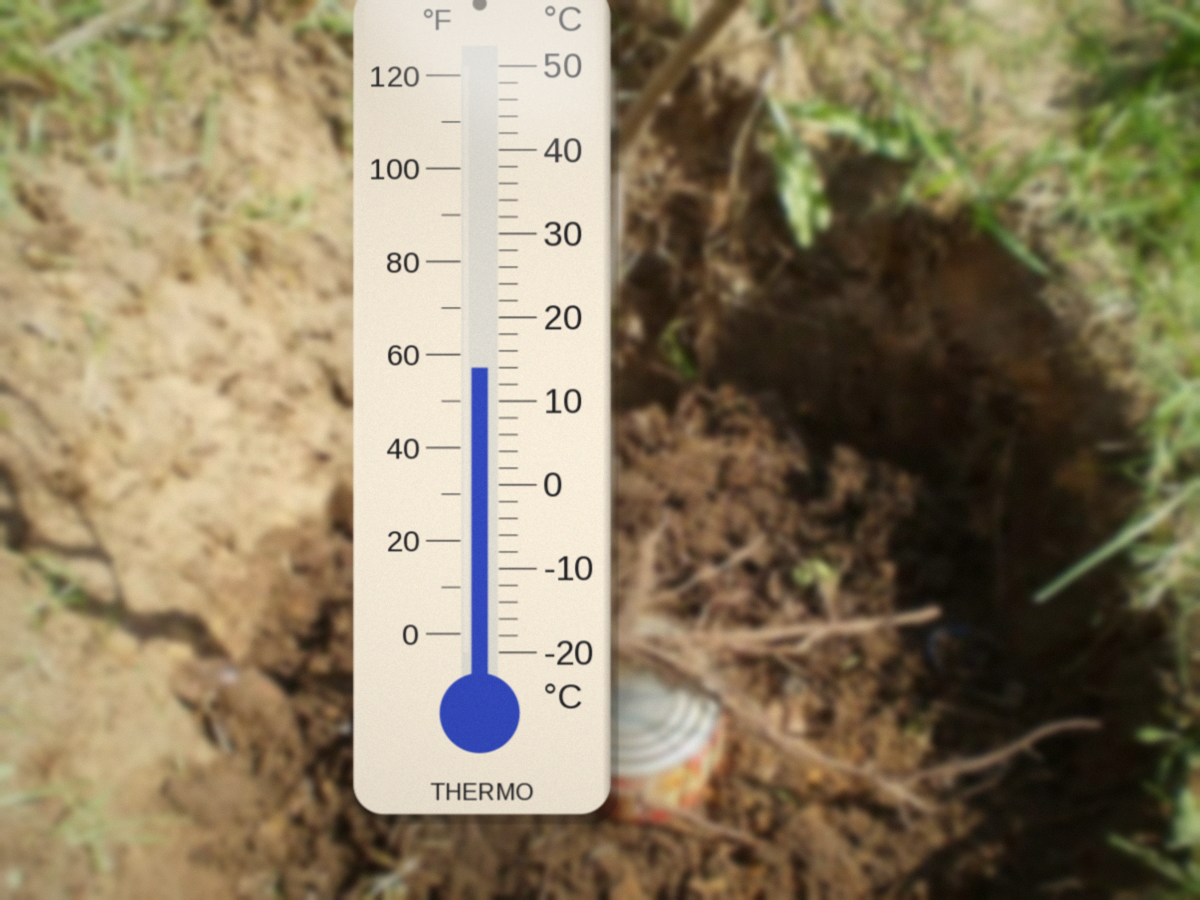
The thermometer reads 14 °C
